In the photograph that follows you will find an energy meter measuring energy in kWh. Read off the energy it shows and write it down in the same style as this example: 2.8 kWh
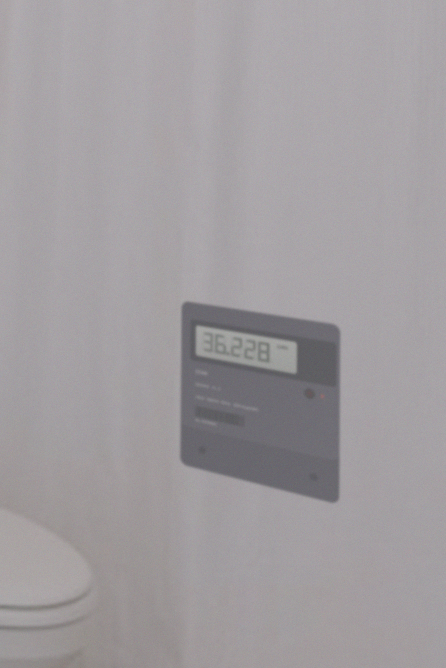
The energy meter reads 36.228 kWh
